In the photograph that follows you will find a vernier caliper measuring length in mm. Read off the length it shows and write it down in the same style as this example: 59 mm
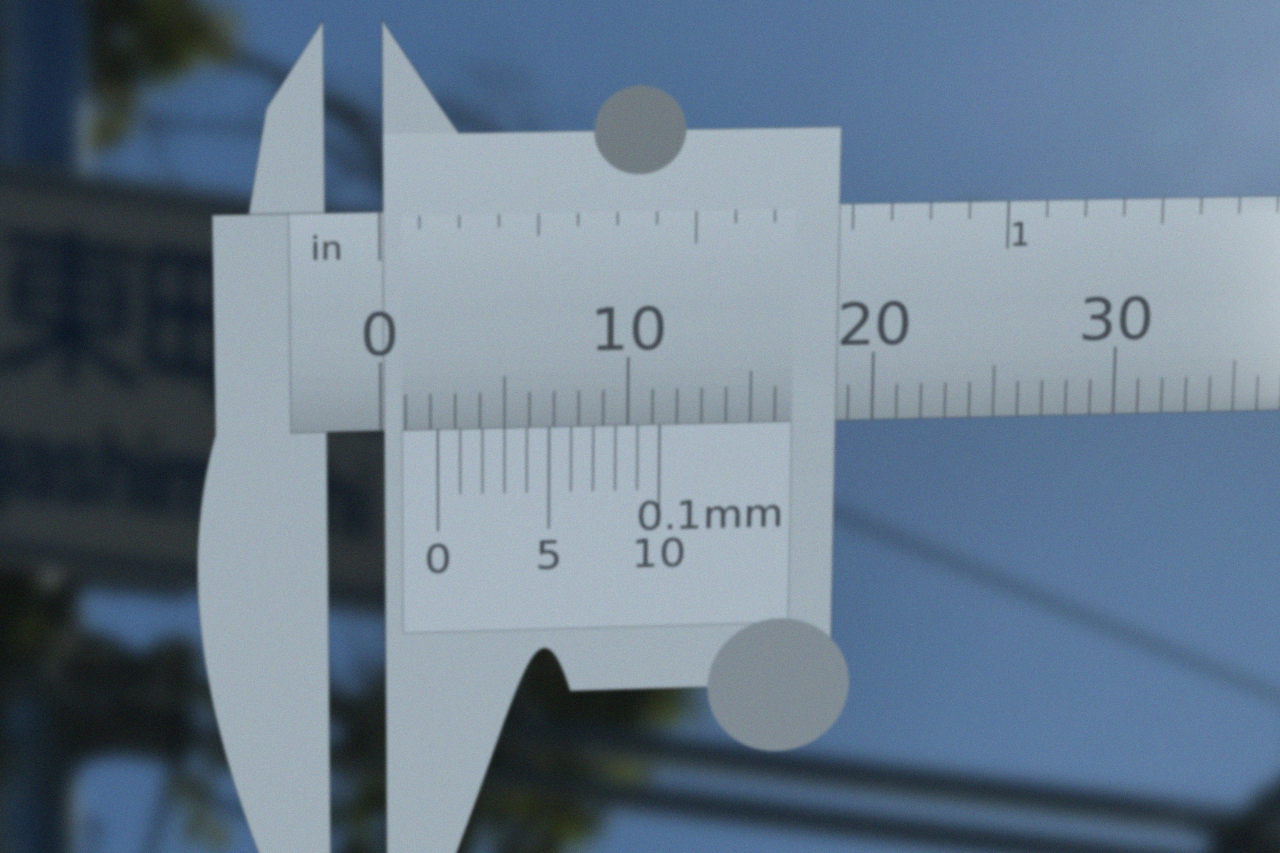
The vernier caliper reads 2.3 mm
